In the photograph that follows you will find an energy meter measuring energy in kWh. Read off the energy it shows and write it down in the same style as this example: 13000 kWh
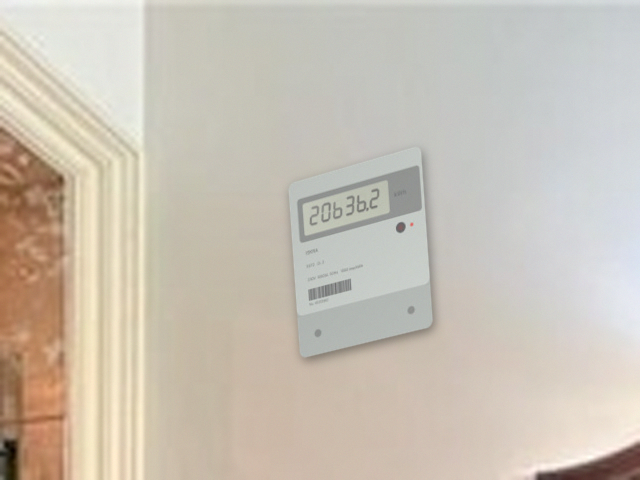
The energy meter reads 20636.2 kWh
